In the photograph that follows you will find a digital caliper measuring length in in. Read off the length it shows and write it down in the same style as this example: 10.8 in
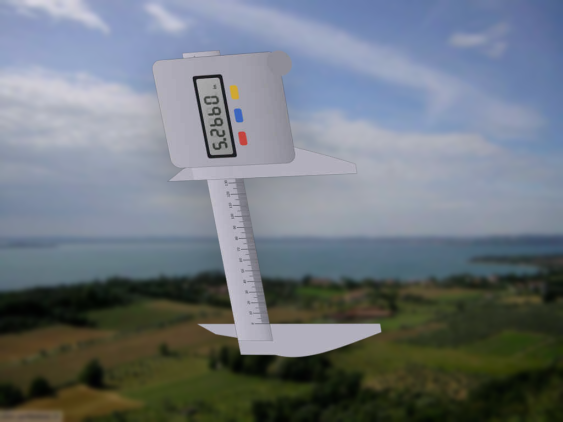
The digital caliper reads 5.2660 in
